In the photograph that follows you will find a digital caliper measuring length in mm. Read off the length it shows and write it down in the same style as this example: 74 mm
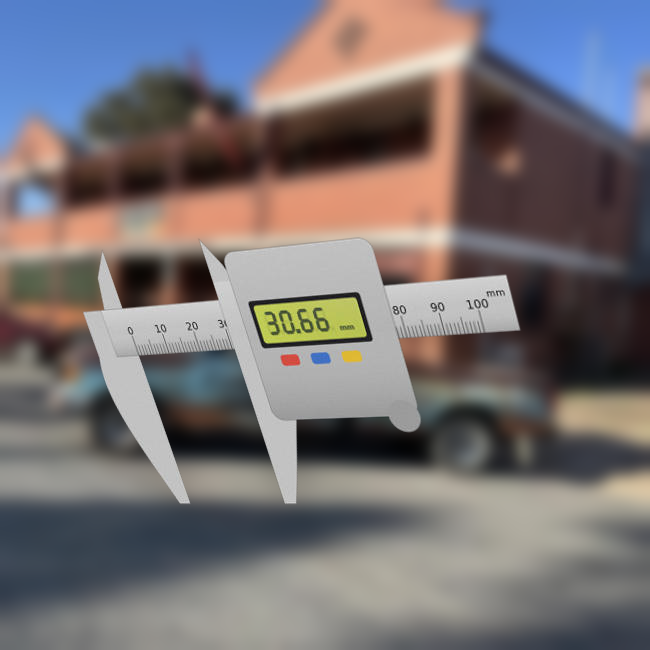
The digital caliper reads 30.66 mm
